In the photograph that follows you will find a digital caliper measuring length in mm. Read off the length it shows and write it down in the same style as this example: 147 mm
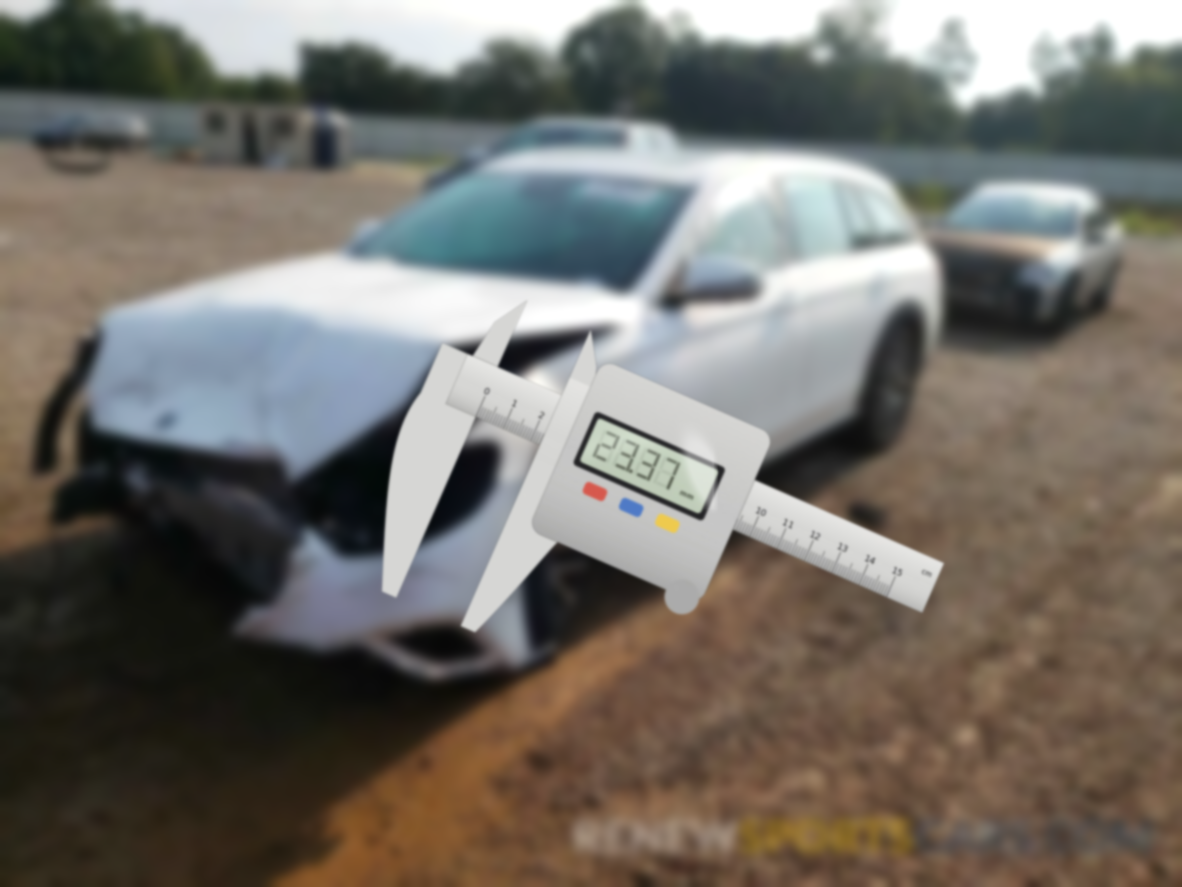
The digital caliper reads 23.37 mm
